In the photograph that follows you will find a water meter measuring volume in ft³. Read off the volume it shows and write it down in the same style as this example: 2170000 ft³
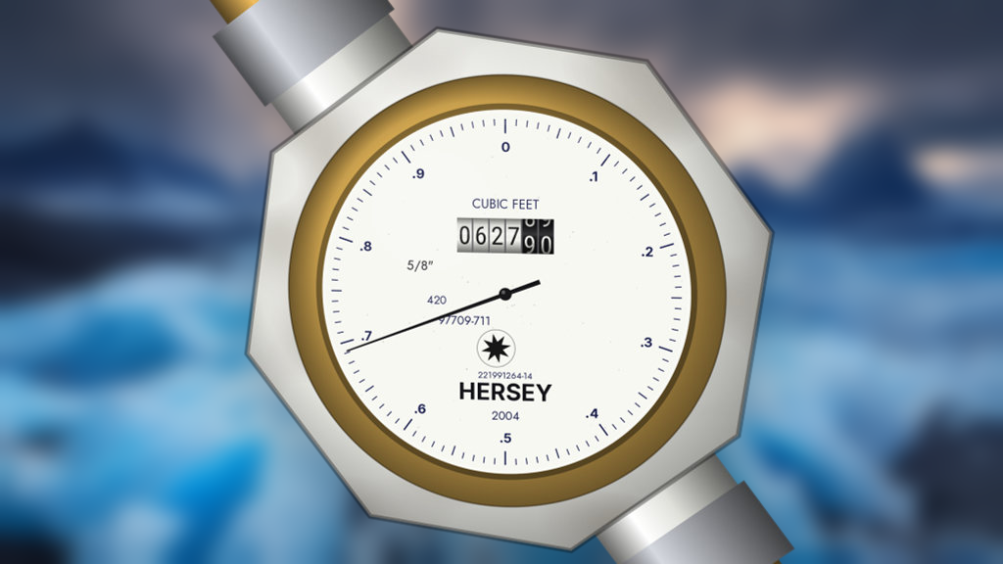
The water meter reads 62789.69 ft³
